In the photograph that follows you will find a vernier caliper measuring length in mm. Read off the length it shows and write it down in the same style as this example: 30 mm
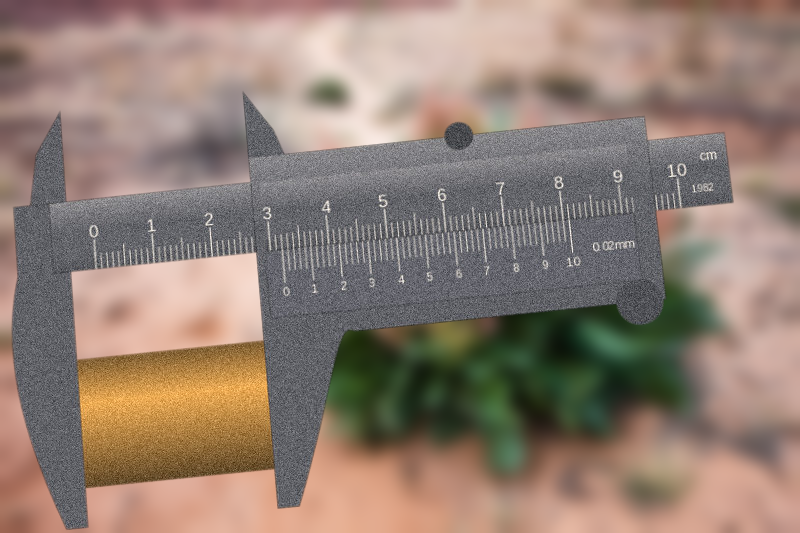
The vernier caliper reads 32.0 mm
